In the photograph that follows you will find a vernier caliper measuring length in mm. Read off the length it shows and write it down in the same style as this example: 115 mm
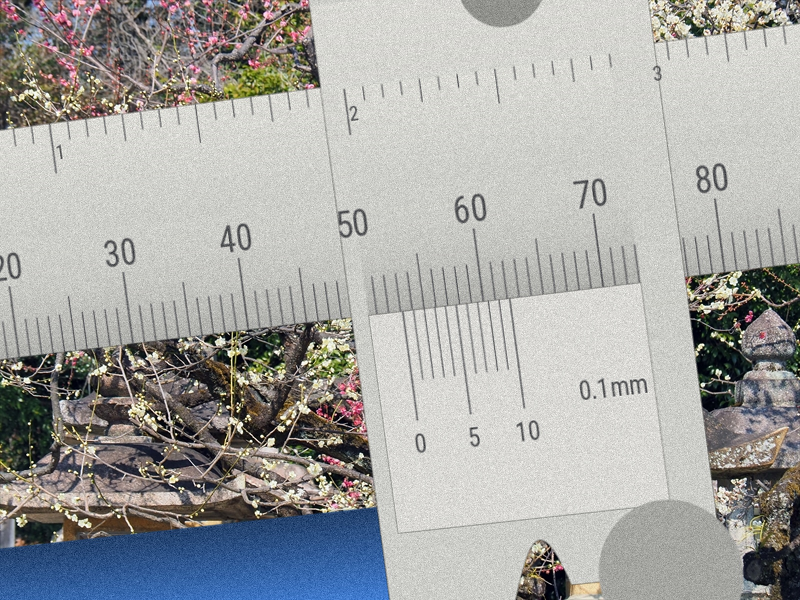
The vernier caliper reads 53.2 mm
